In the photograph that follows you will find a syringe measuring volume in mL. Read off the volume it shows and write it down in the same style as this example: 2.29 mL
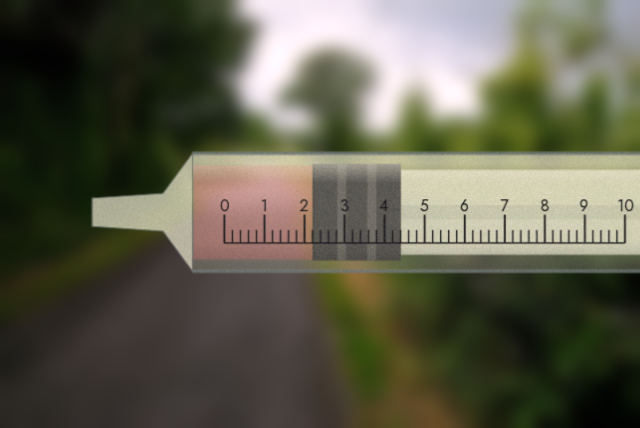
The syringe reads 2.2 mL
